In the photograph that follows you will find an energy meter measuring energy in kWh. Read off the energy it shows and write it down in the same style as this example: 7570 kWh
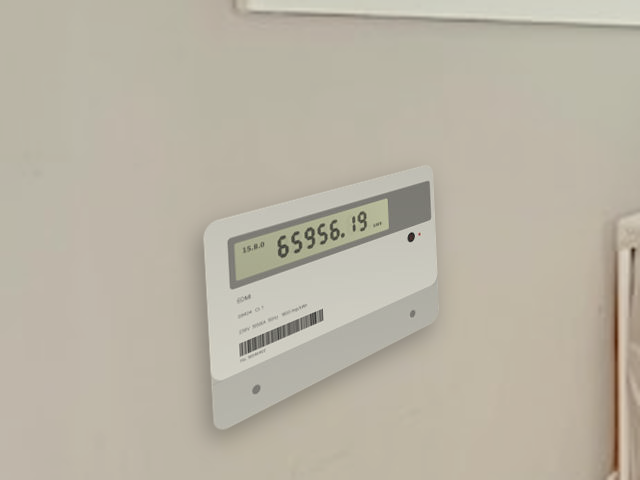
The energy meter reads 65956.19 kWh
